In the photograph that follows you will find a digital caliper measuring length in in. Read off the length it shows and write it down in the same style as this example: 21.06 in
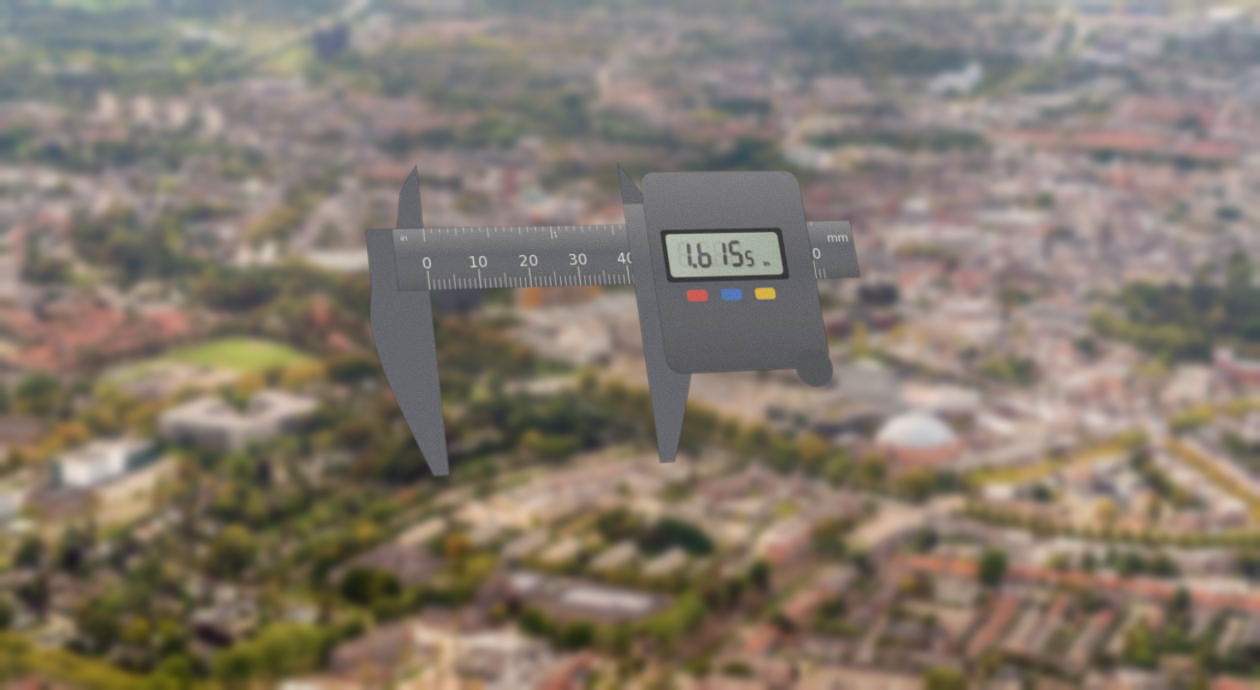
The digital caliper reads 1.6155 in
